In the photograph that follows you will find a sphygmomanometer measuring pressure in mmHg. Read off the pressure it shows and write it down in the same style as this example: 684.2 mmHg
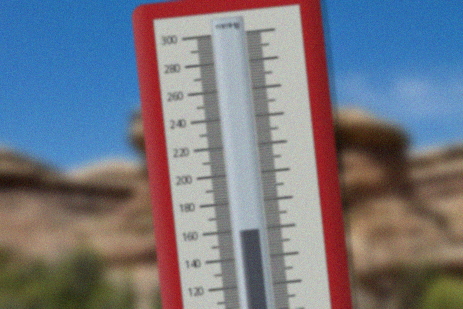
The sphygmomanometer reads 160 mmHg
